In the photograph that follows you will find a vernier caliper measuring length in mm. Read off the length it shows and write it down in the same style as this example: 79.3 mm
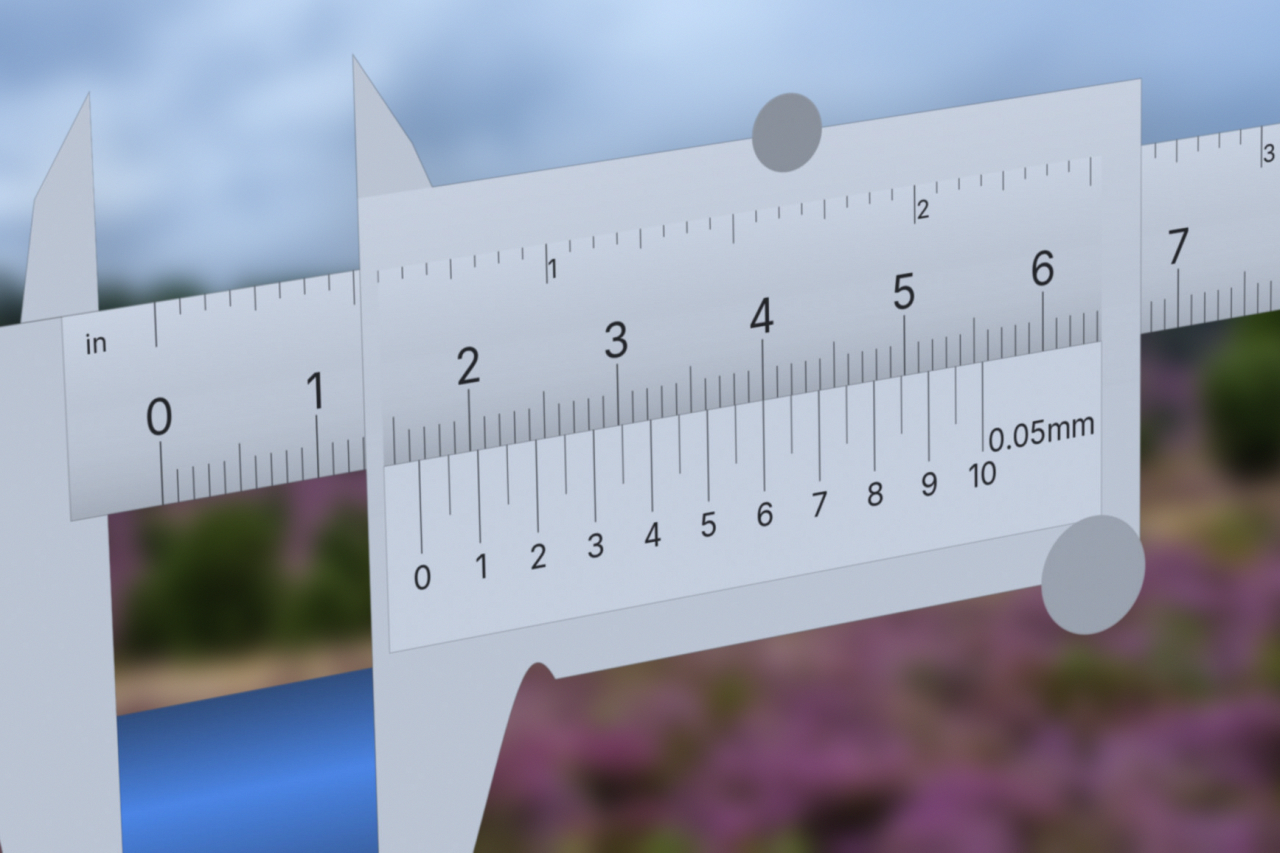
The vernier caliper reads 16.6 mm
